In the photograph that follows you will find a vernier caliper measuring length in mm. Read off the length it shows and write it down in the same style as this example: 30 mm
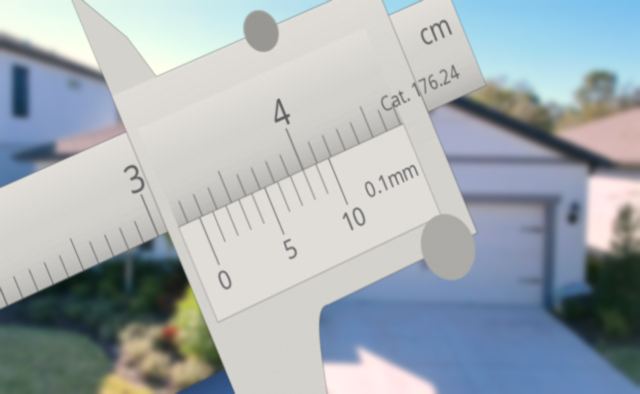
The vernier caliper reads 32.8 mm
